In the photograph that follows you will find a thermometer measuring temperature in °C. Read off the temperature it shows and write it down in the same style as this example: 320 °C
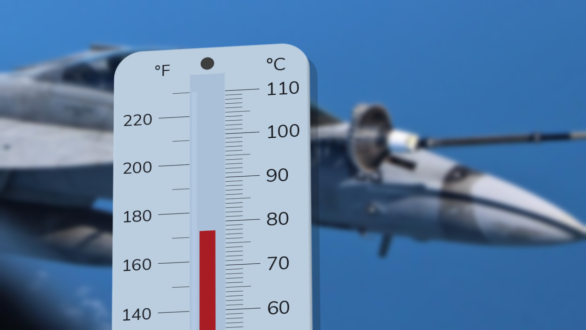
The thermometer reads 78 °C
